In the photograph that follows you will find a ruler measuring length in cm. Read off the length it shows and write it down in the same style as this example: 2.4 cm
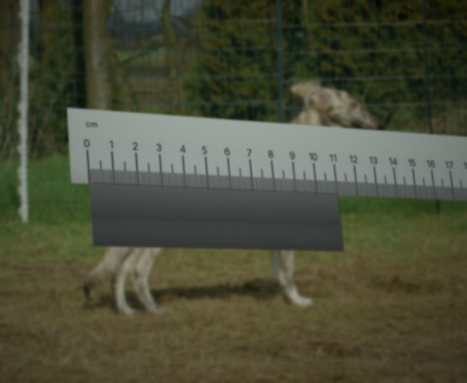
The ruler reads 11 cm
